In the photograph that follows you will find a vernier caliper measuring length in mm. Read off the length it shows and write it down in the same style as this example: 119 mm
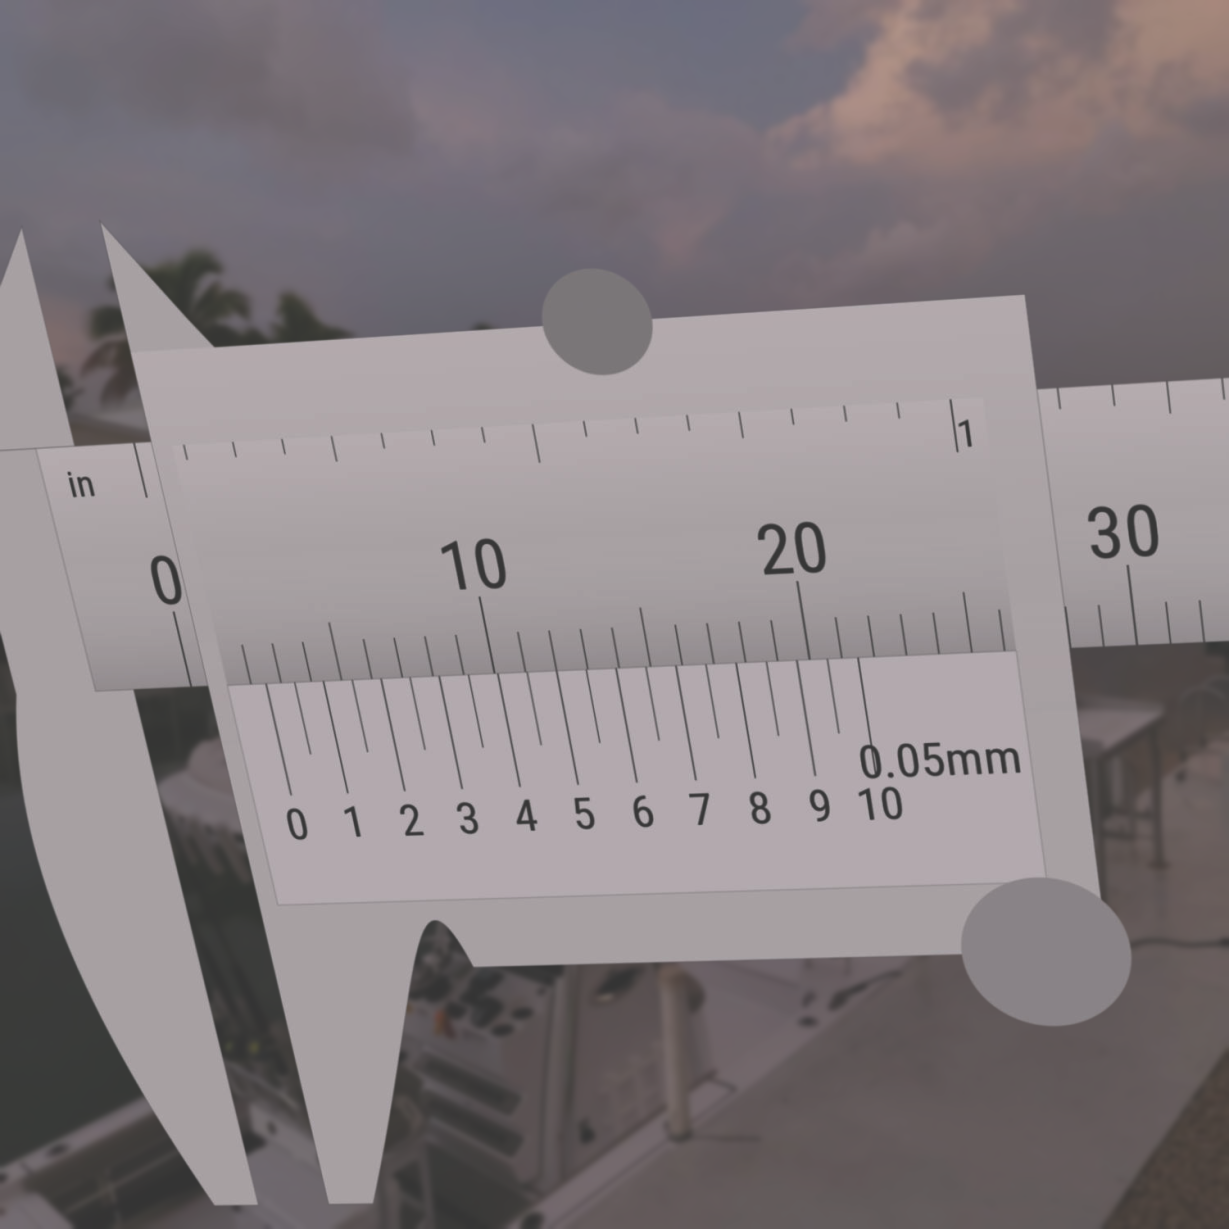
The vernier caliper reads 2.50 mm
